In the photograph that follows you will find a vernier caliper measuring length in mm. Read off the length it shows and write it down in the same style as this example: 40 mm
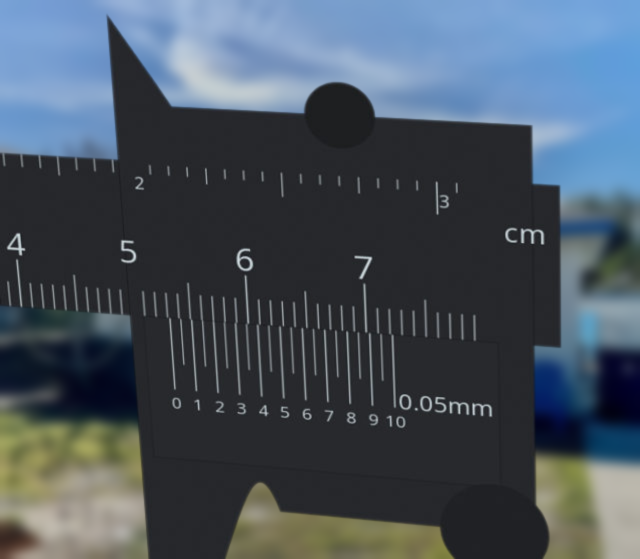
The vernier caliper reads 53.2 mm
